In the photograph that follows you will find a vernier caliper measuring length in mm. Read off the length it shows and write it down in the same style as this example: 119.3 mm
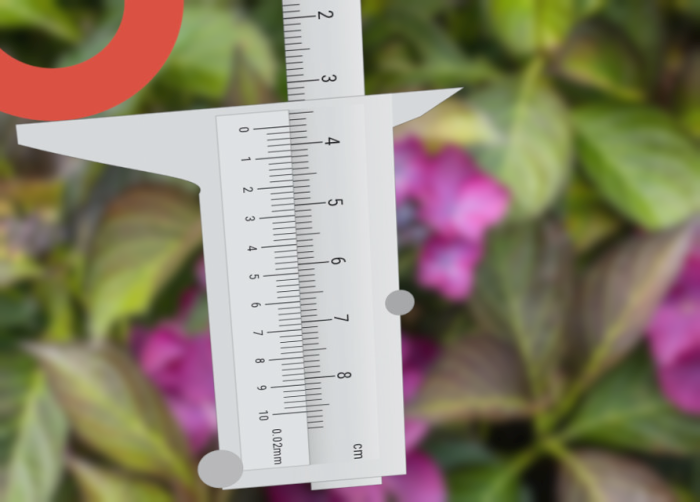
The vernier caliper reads 37.0 mm
